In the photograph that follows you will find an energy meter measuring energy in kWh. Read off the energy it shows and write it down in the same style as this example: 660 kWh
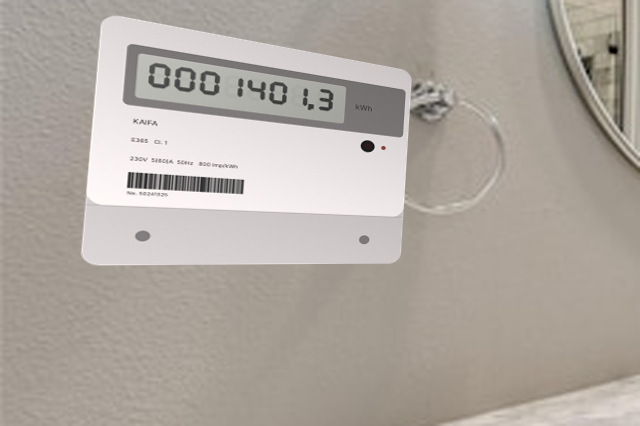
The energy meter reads 1401.3 kWh
